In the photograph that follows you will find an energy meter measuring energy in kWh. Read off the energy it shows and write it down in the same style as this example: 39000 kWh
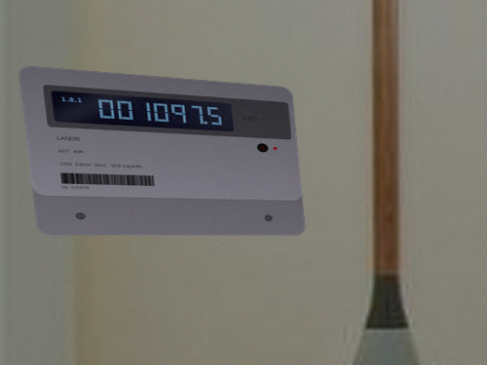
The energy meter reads 1097.5 kWh
